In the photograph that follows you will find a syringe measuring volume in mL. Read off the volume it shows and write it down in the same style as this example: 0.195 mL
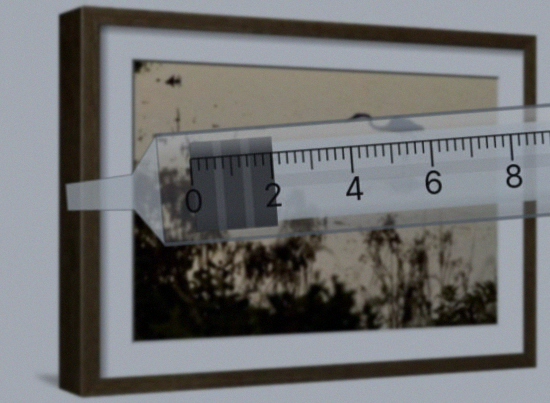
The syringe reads 0 mL
